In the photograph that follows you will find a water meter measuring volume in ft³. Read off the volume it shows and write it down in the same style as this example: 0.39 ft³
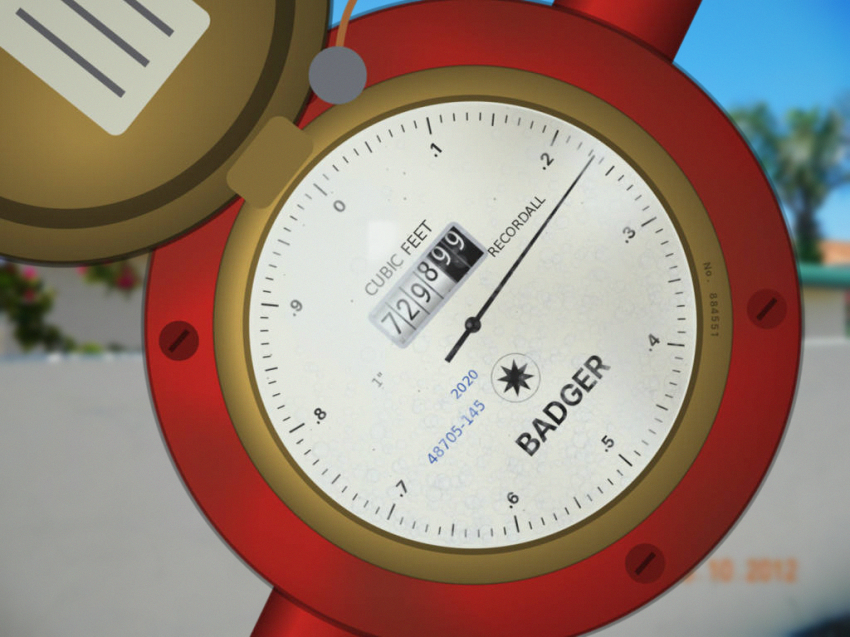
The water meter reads 729899.23 ft³
